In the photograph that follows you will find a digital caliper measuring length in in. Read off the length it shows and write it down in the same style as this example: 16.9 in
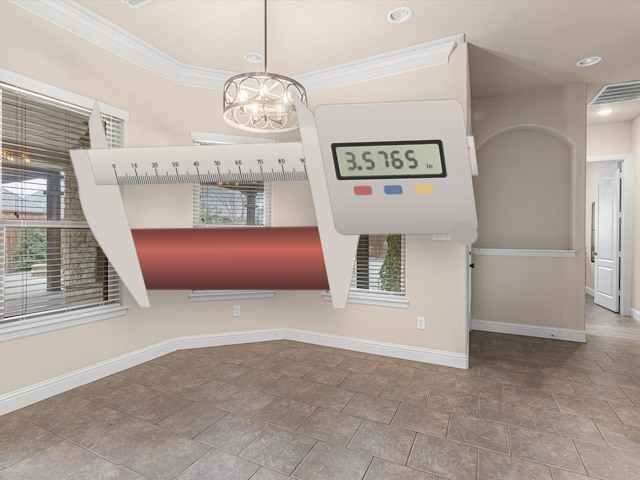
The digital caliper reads 3.5765 in
